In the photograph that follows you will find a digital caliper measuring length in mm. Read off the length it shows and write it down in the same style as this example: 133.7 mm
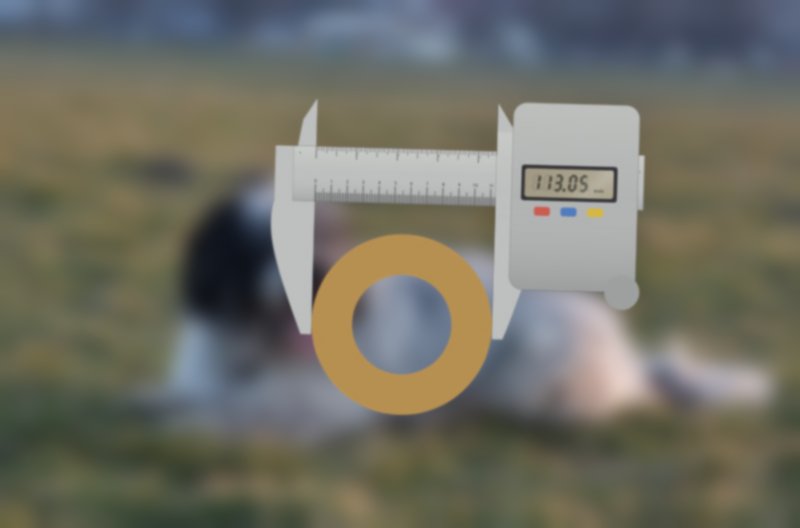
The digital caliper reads 113.05 mm
